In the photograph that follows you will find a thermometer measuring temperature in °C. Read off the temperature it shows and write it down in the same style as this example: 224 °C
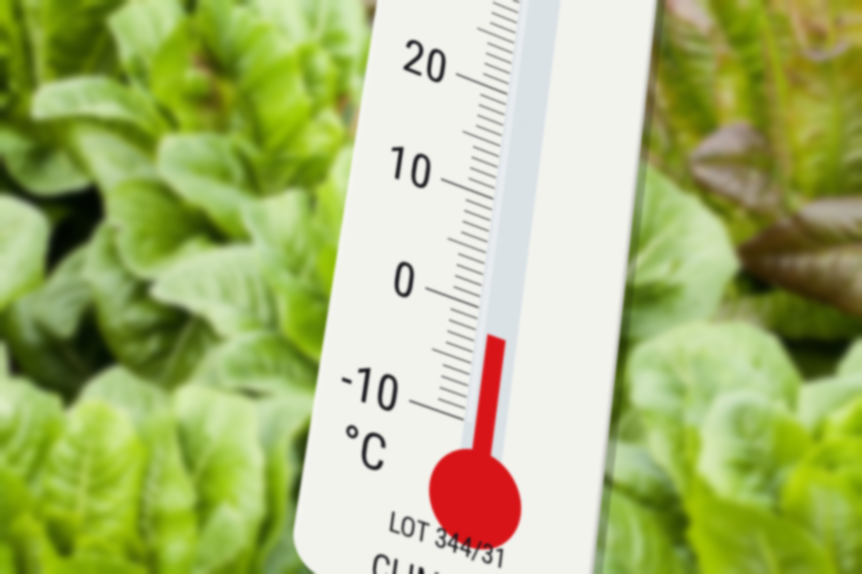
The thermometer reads -2 °C
